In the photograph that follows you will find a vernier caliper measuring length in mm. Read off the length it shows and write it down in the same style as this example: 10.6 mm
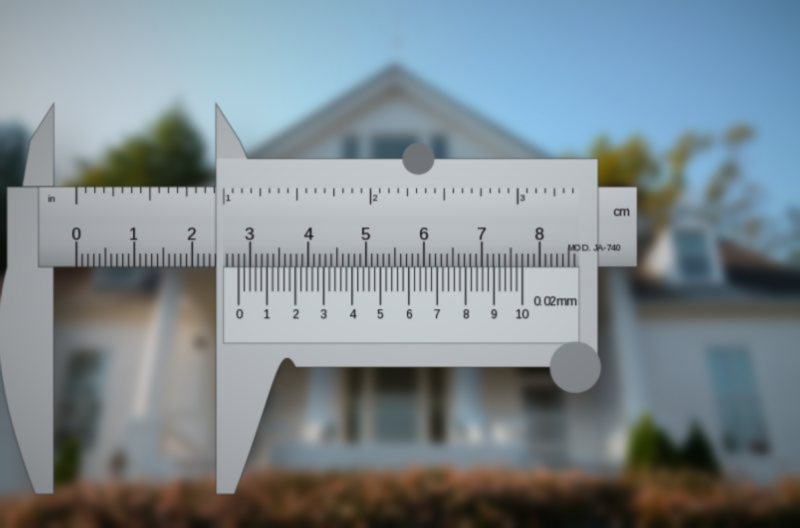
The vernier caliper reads 28.0 mm
